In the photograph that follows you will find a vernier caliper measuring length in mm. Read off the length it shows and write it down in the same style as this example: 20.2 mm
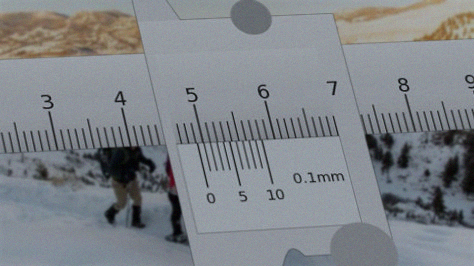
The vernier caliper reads 49.2 mm
